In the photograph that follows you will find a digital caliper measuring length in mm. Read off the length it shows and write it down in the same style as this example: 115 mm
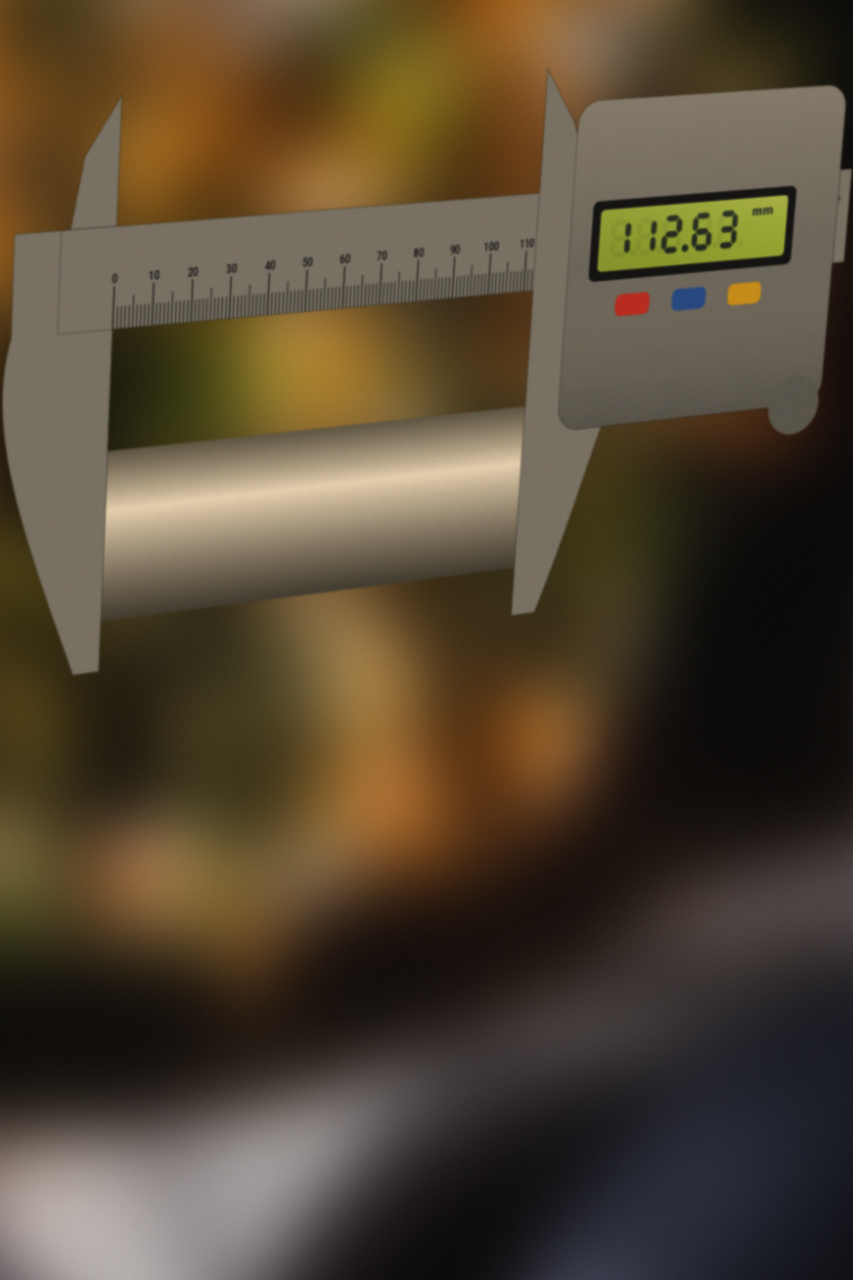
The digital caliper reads 112.63 mm
